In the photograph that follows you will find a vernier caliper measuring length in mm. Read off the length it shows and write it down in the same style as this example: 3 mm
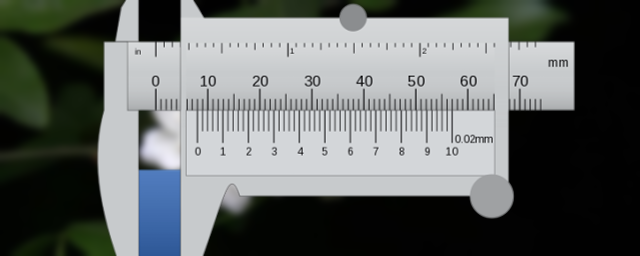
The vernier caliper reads 8.0 mm
